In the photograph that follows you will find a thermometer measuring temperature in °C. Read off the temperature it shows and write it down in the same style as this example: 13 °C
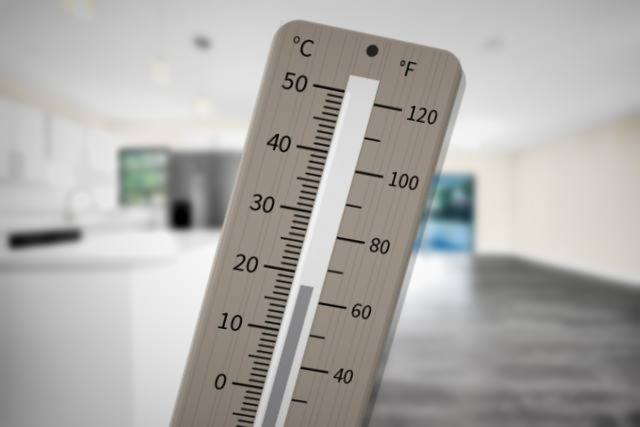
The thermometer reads 18 °C
